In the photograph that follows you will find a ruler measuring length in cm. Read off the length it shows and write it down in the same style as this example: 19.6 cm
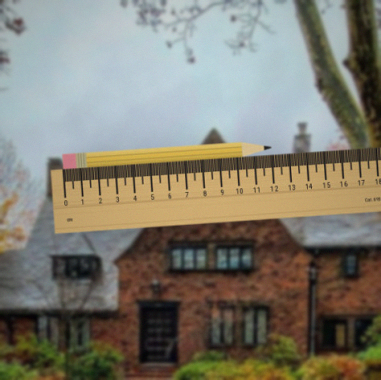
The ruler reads 12 cm
